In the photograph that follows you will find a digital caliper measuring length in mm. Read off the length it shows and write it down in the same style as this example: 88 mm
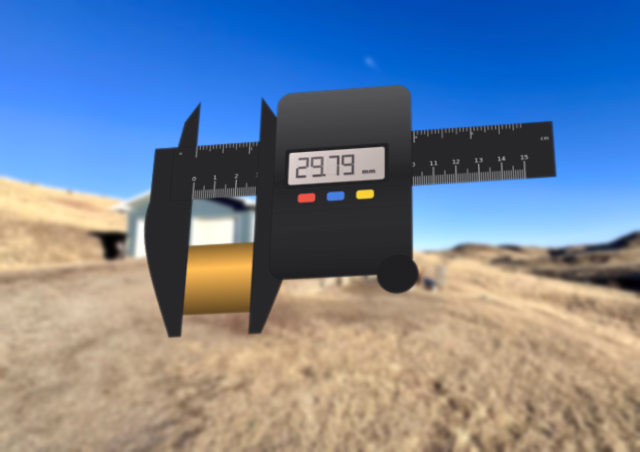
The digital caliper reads 29.79 mm
